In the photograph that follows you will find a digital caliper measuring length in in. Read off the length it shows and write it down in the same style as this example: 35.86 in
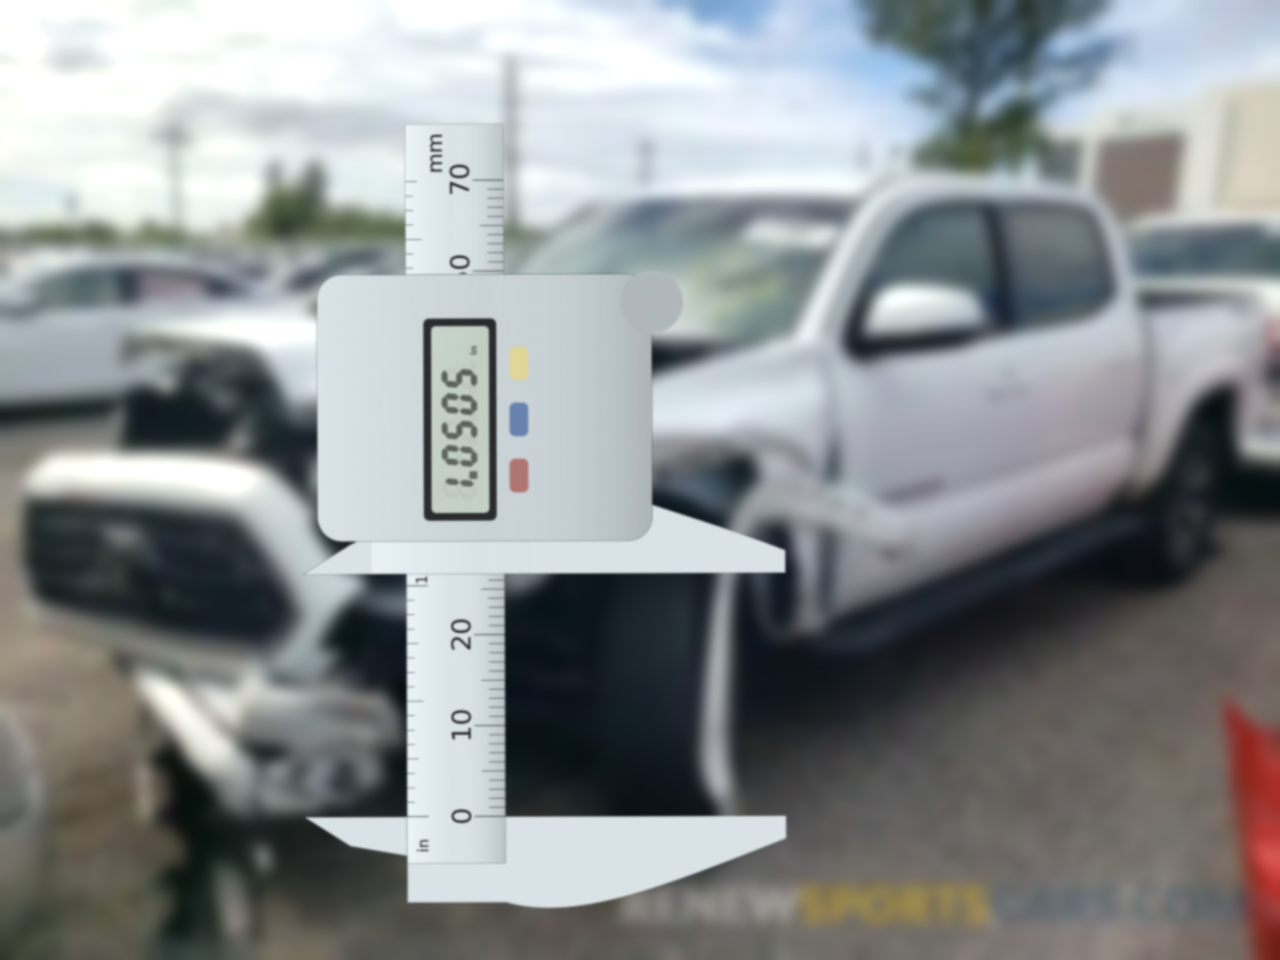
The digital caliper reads 1.0505 in
